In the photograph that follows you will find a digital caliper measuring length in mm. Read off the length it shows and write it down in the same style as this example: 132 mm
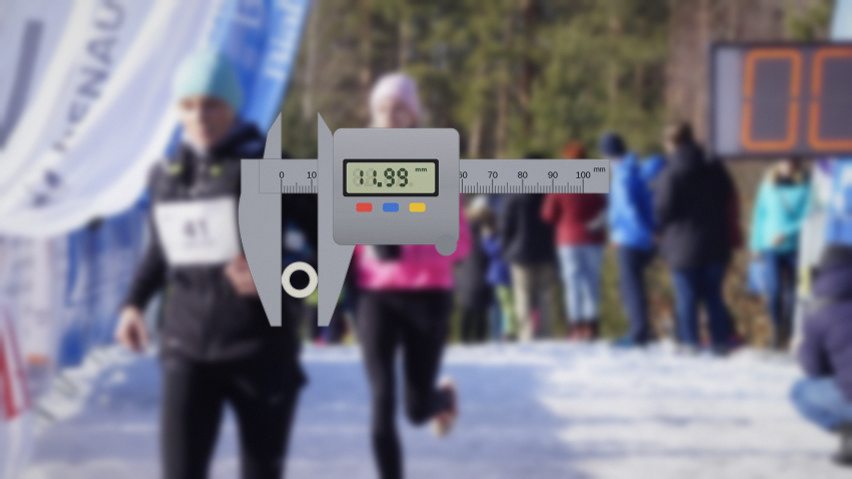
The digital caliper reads 11.99 mm
